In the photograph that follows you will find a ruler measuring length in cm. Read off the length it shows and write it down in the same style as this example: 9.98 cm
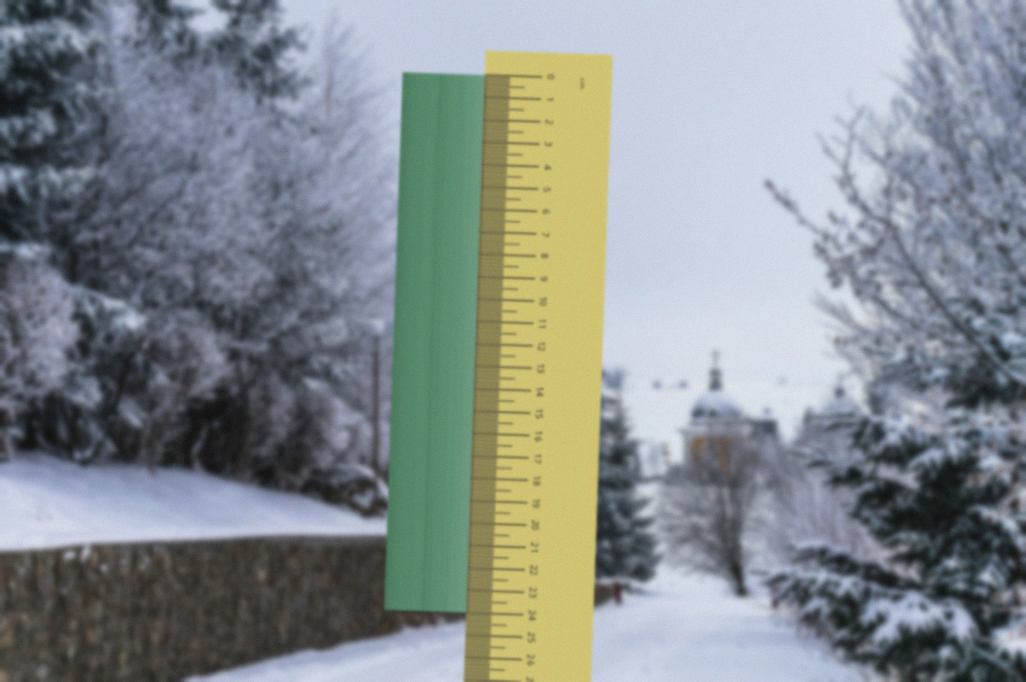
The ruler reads 24 cm
